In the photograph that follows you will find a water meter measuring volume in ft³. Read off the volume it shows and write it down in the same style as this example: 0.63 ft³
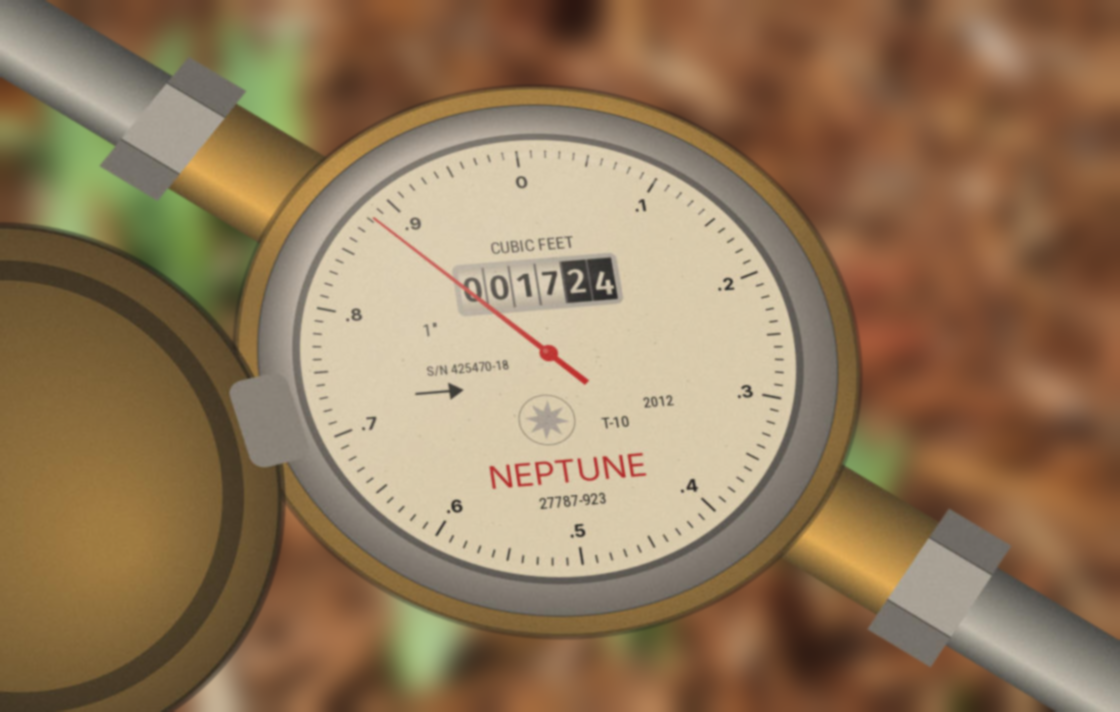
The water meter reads 1723.88 ft³
